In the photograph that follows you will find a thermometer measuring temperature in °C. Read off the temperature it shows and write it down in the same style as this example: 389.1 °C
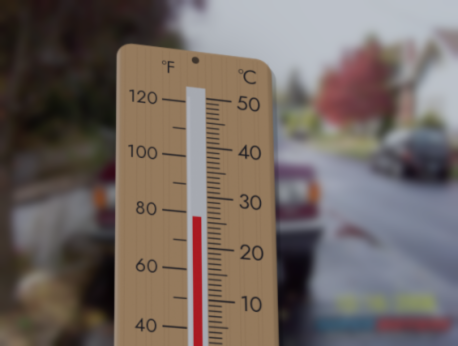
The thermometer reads 26 °C
